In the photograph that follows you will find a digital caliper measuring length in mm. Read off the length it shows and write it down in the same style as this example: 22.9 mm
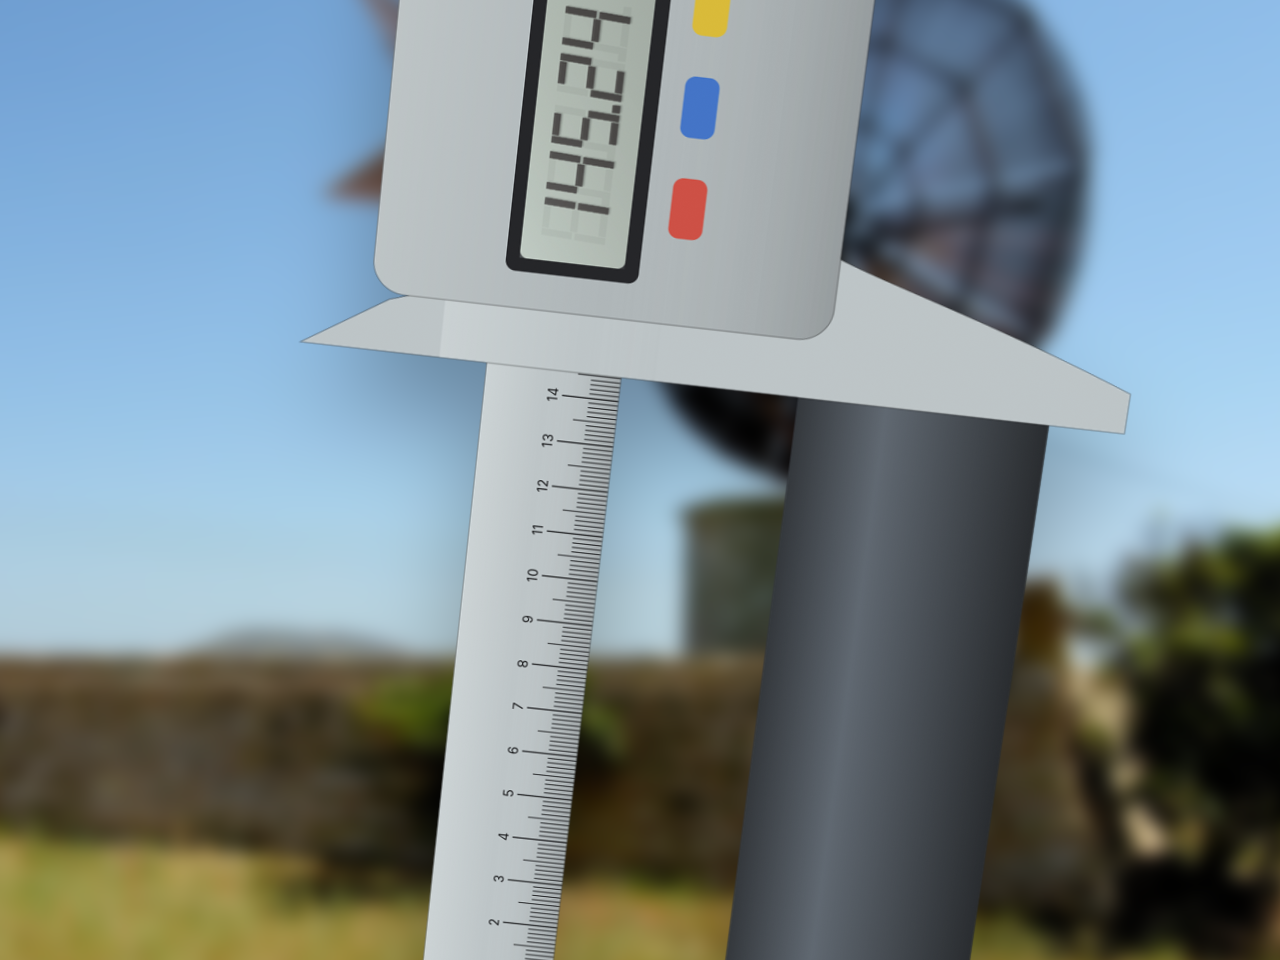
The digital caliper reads 145.24 mm
